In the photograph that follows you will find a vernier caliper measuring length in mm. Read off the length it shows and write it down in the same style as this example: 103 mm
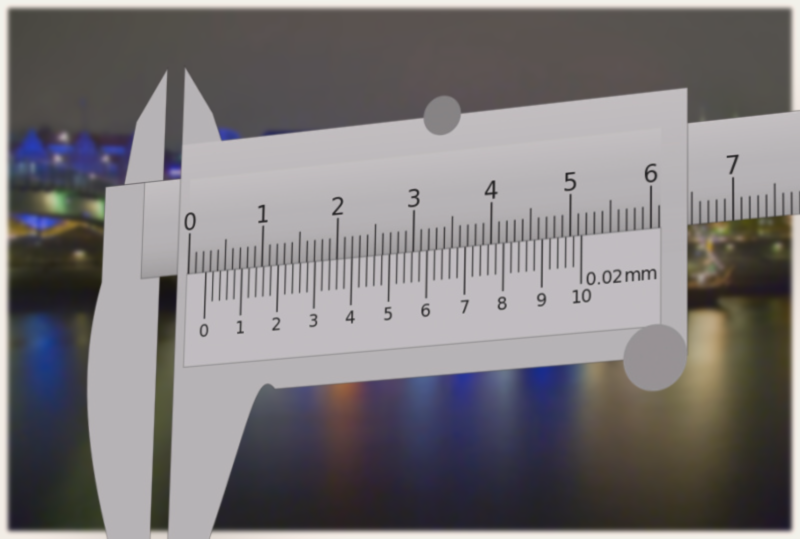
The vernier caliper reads 2.4 mm
